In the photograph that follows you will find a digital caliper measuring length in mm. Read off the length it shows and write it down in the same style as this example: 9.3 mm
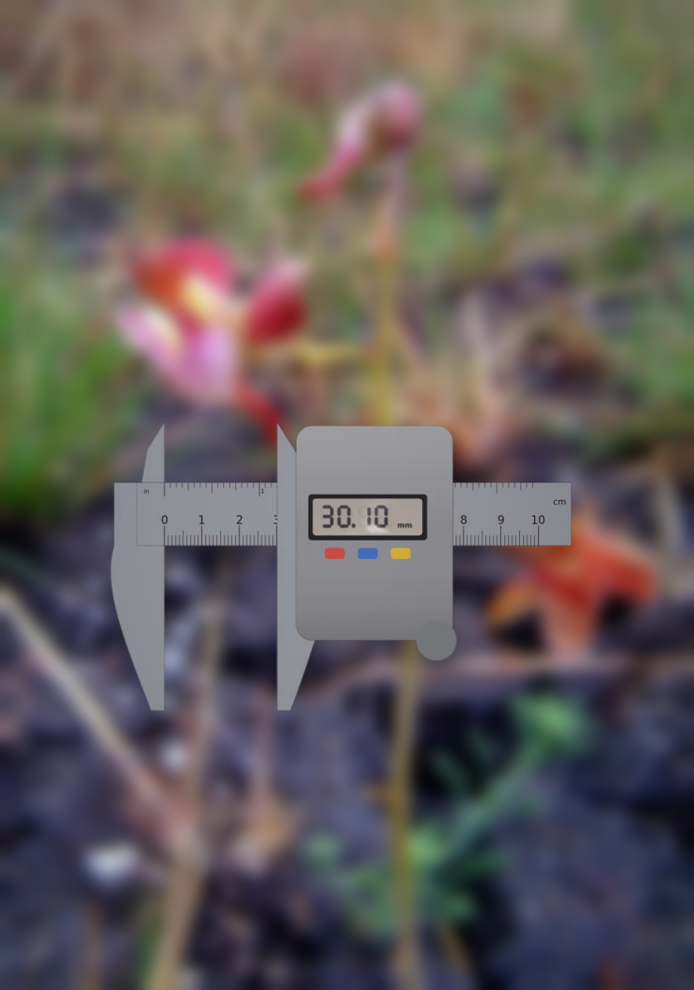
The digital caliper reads 30.10 mm
